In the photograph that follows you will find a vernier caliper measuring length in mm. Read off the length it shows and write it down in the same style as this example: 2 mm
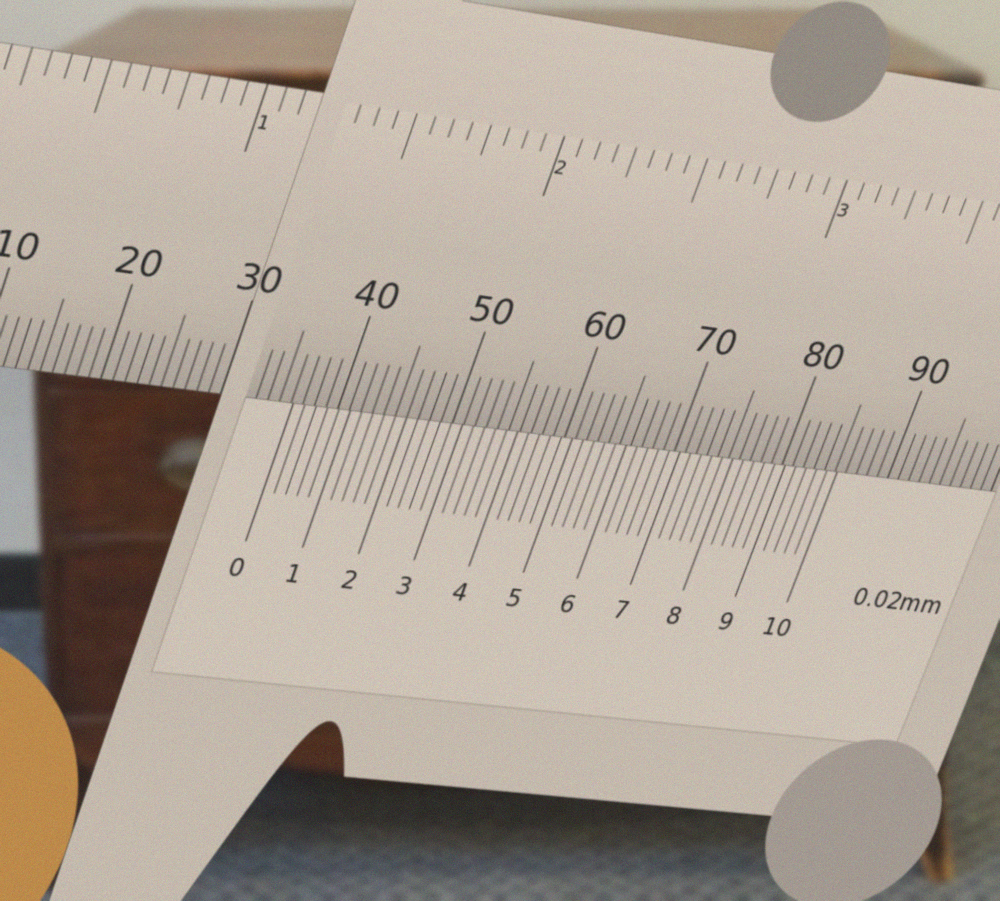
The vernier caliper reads 36.2 mm
